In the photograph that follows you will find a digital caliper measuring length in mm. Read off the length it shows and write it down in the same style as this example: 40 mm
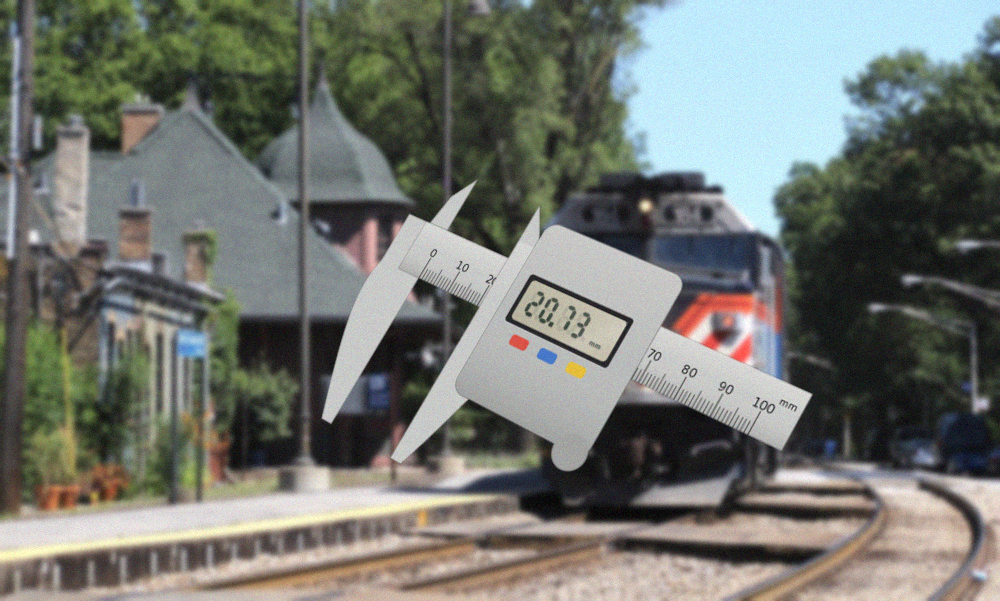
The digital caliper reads 20.73 mm
